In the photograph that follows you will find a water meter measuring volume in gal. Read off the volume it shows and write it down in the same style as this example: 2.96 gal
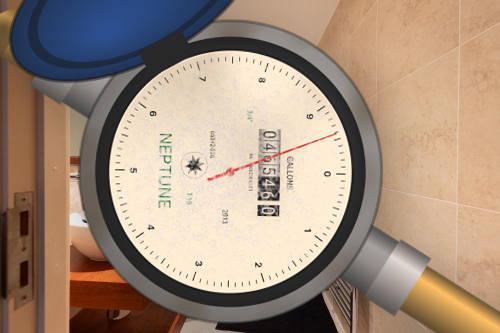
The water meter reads 465459.4 gal
